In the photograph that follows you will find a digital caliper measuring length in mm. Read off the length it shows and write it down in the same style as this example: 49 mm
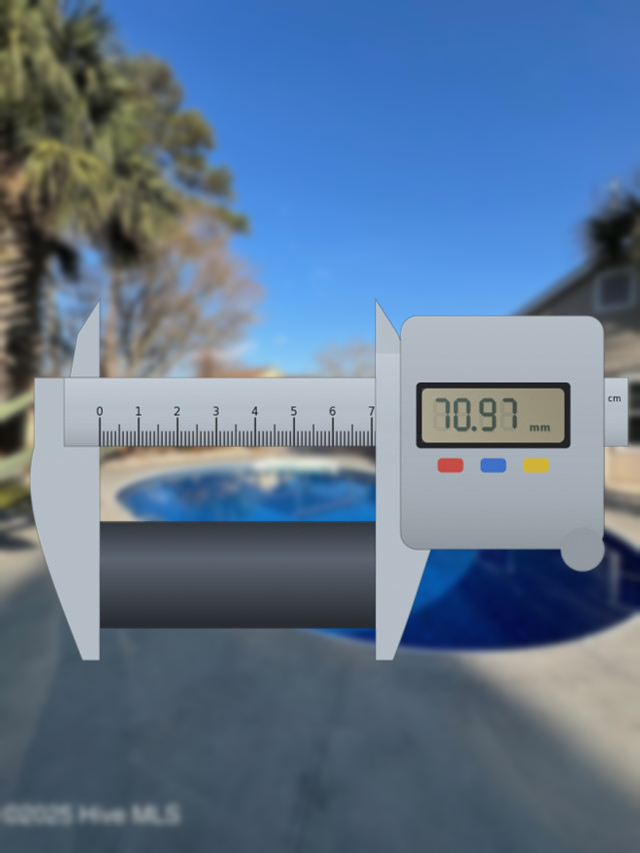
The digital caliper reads 70.97 mm
